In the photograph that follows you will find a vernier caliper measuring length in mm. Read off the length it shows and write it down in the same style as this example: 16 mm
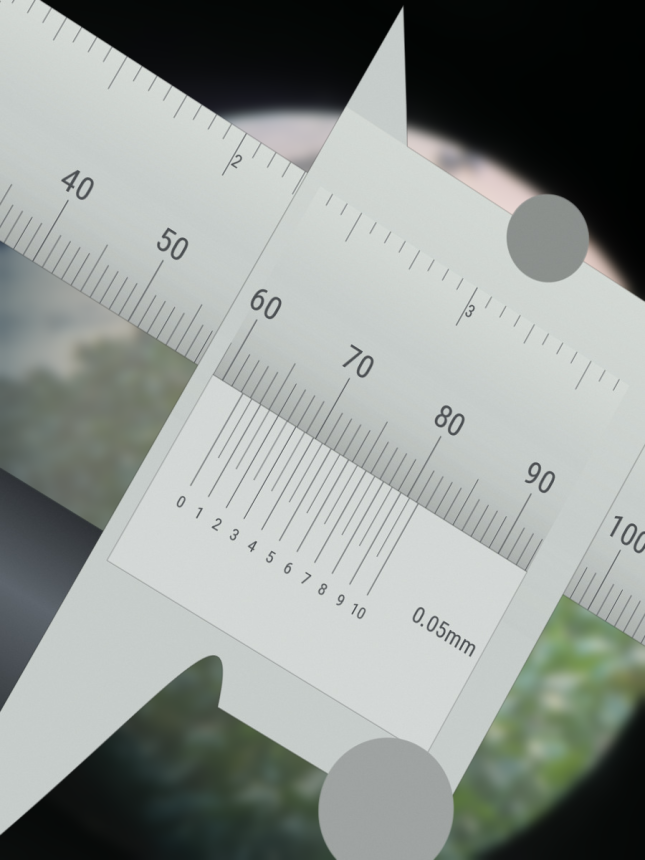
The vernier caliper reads 62.2 mm
